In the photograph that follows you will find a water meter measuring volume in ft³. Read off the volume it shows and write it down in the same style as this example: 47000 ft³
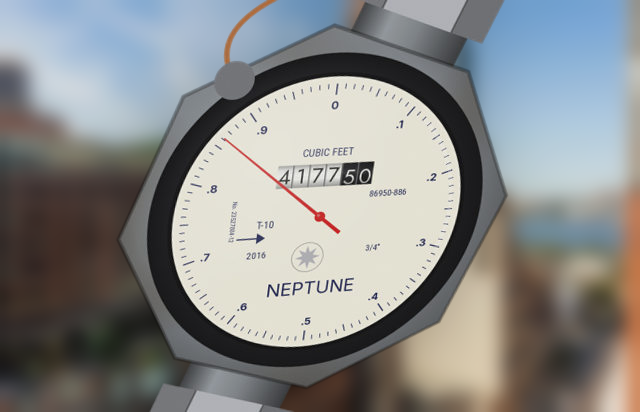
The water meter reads 417749.86 ft³
